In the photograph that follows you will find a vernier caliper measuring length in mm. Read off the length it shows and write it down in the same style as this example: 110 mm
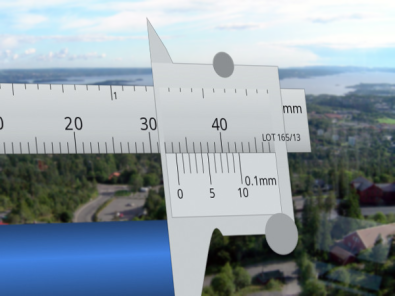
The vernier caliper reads 33.4 mm
